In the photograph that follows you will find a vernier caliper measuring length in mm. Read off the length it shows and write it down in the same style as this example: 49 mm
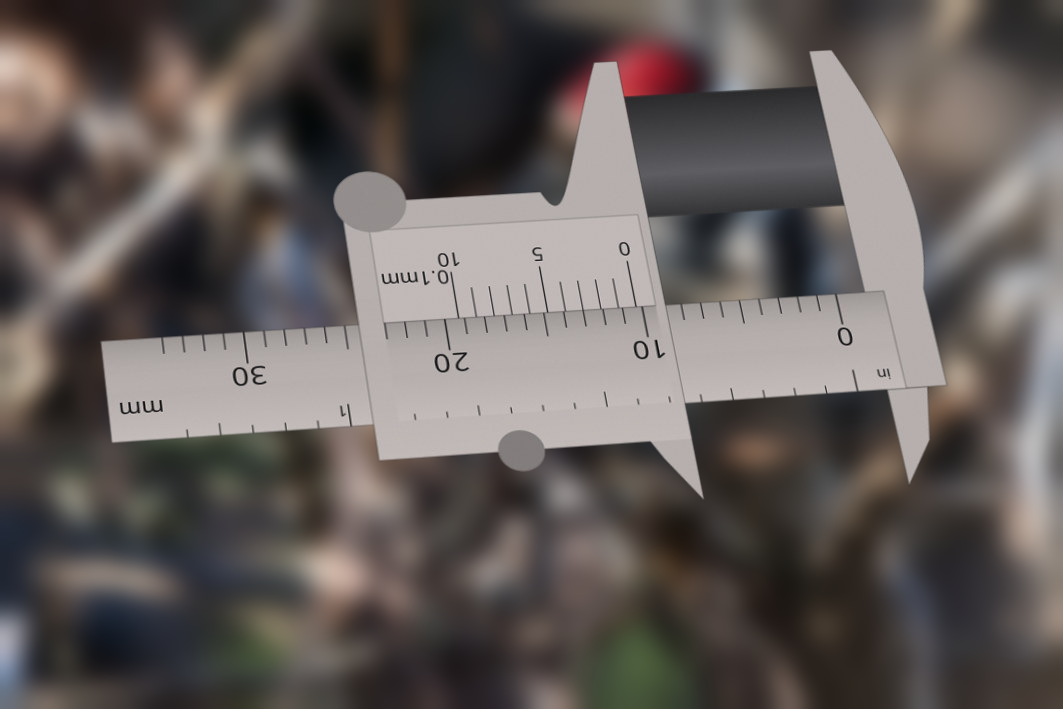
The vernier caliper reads 10.3 mm
